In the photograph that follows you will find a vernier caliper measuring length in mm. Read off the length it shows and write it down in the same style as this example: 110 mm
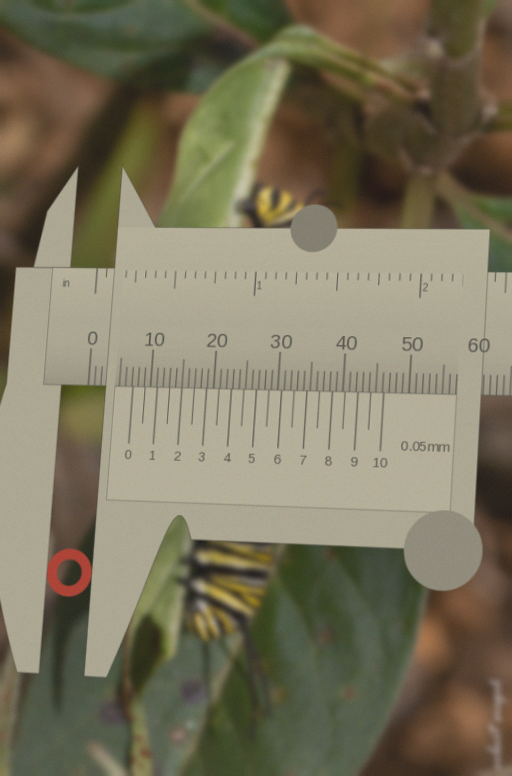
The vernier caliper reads 7.2 mm
